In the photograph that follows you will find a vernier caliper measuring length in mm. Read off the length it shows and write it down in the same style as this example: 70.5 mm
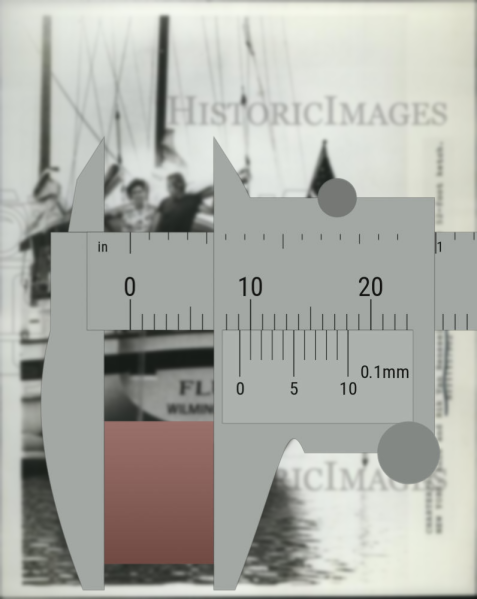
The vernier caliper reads 9.1 mm
